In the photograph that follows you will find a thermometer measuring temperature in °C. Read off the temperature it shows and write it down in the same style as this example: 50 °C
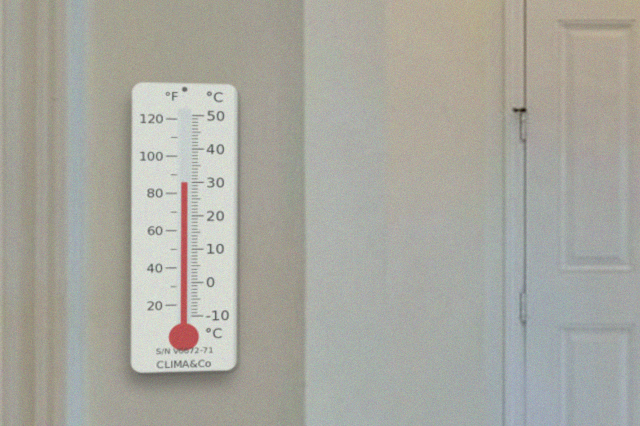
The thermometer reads 30 °C
